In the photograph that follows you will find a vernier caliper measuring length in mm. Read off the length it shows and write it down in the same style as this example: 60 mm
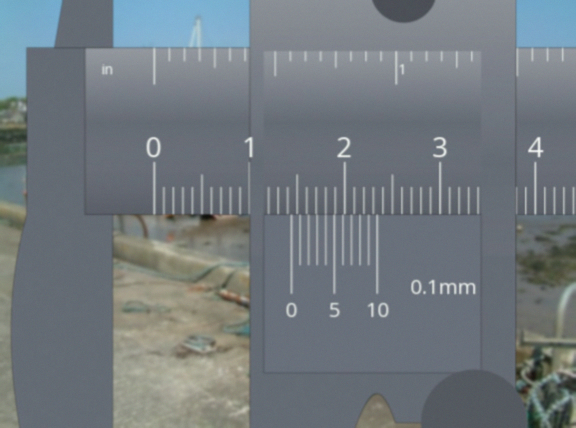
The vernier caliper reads 14.4 mm
